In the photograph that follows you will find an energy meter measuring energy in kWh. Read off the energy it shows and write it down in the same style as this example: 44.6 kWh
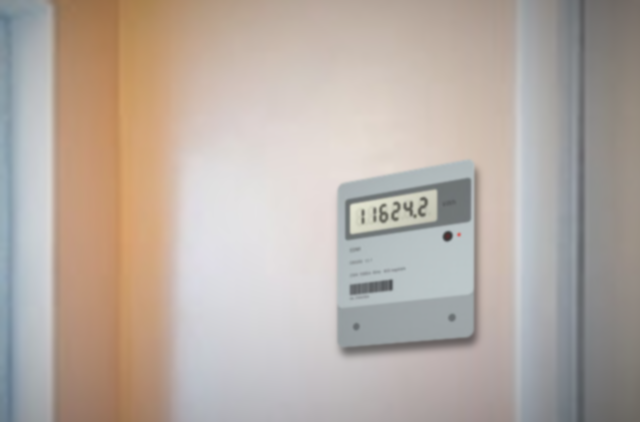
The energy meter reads 11624.2 kWh
